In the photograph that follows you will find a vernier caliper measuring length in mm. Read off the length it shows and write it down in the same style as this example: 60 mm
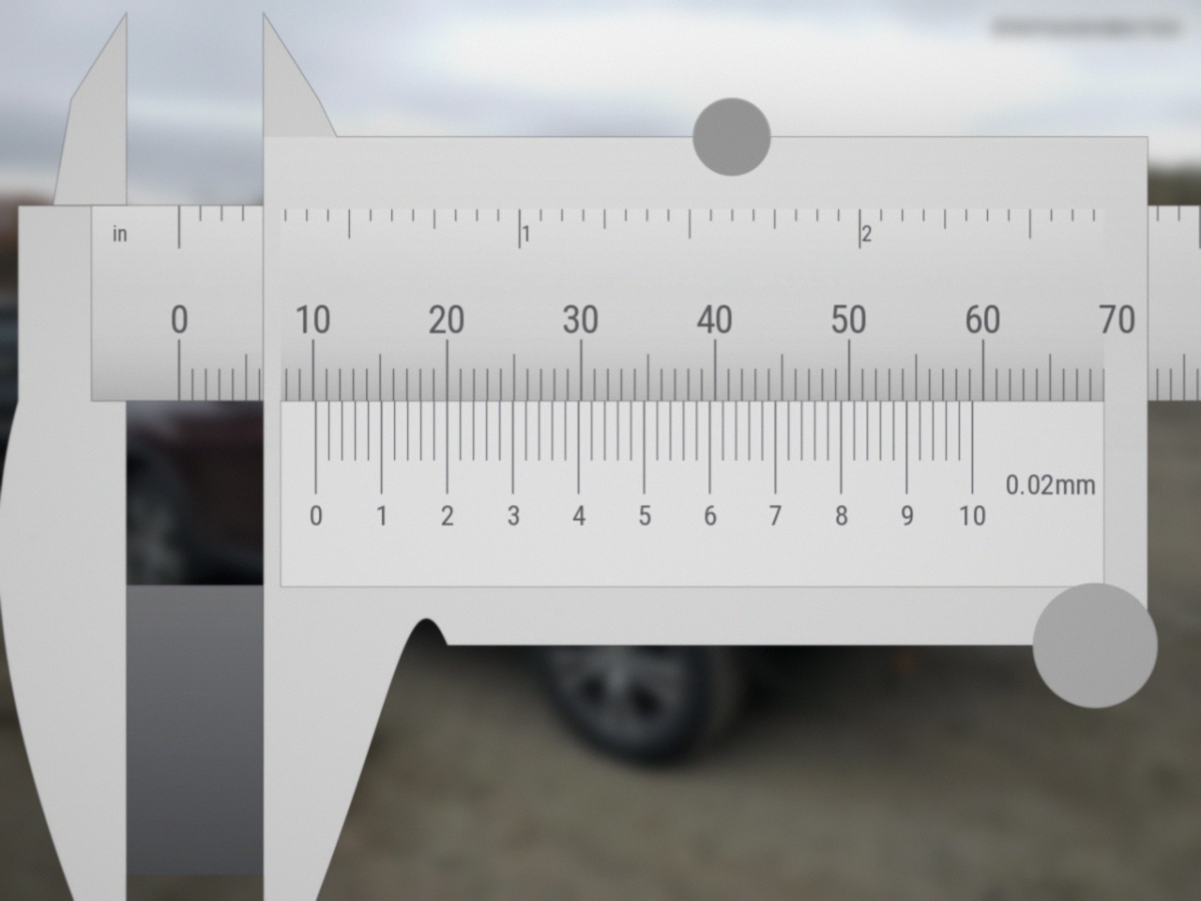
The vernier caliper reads 10.2 mm
